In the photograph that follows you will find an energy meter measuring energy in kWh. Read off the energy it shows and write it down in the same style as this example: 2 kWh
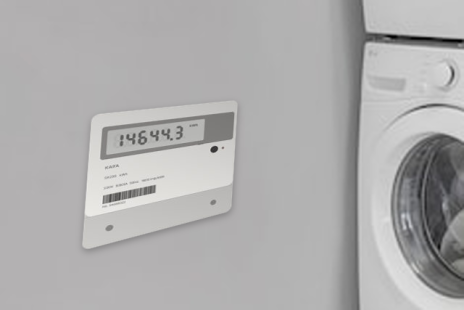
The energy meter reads 14644.3 kWh
